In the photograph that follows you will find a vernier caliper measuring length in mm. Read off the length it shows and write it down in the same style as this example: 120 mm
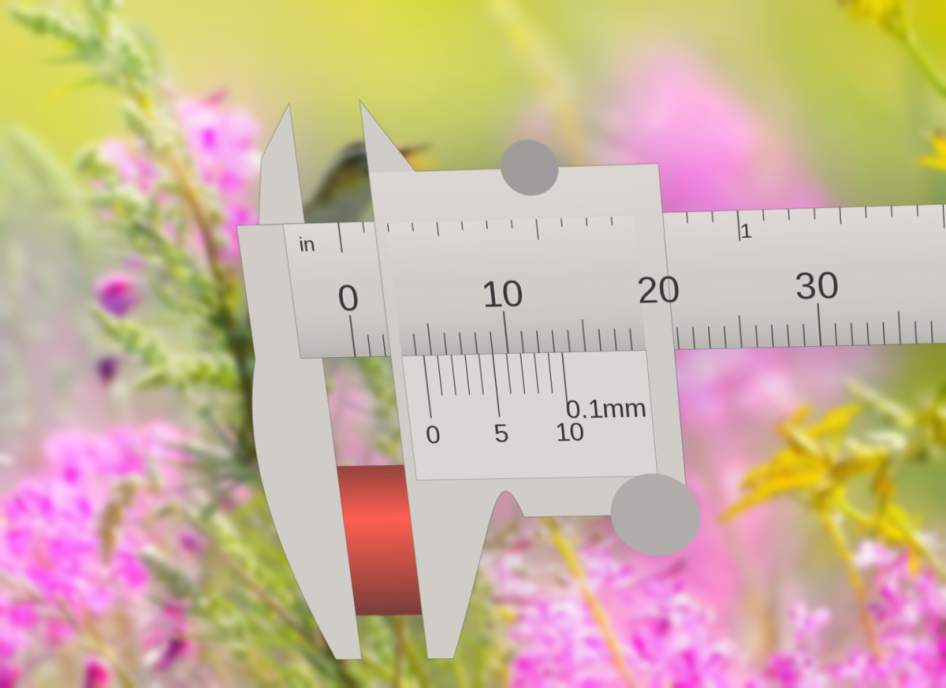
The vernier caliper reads 4.5 mm
